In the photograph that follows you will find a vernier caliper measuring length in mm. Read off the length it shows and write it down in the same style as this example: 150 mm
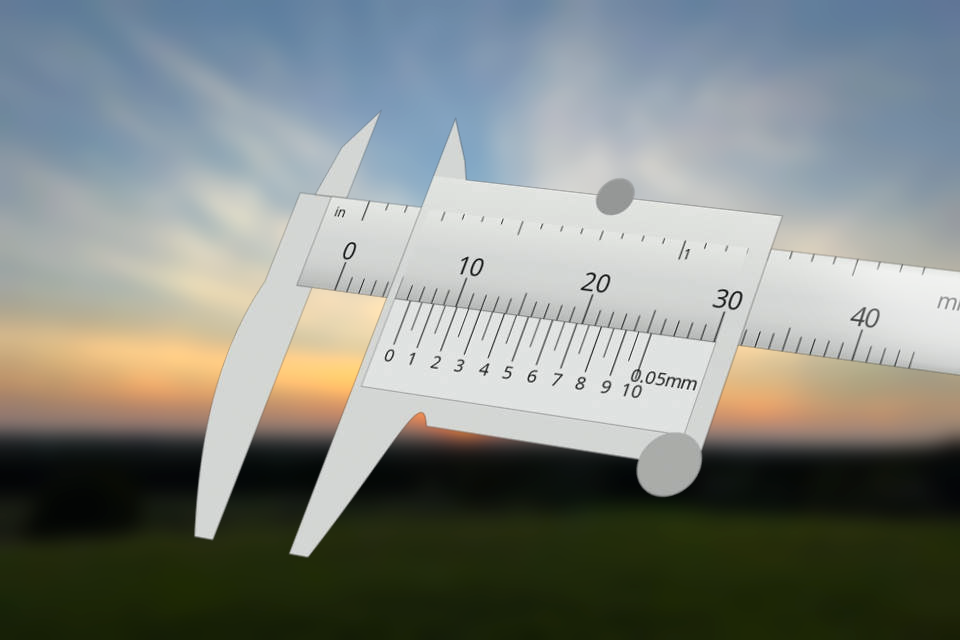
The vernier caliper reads 6.3 mm
